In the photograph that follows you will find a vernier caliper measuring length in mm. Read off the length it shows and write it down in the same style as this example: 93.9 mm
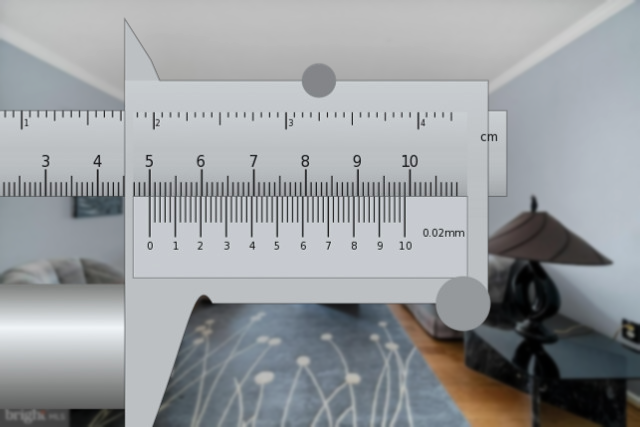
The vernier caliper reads 50.0 mm
